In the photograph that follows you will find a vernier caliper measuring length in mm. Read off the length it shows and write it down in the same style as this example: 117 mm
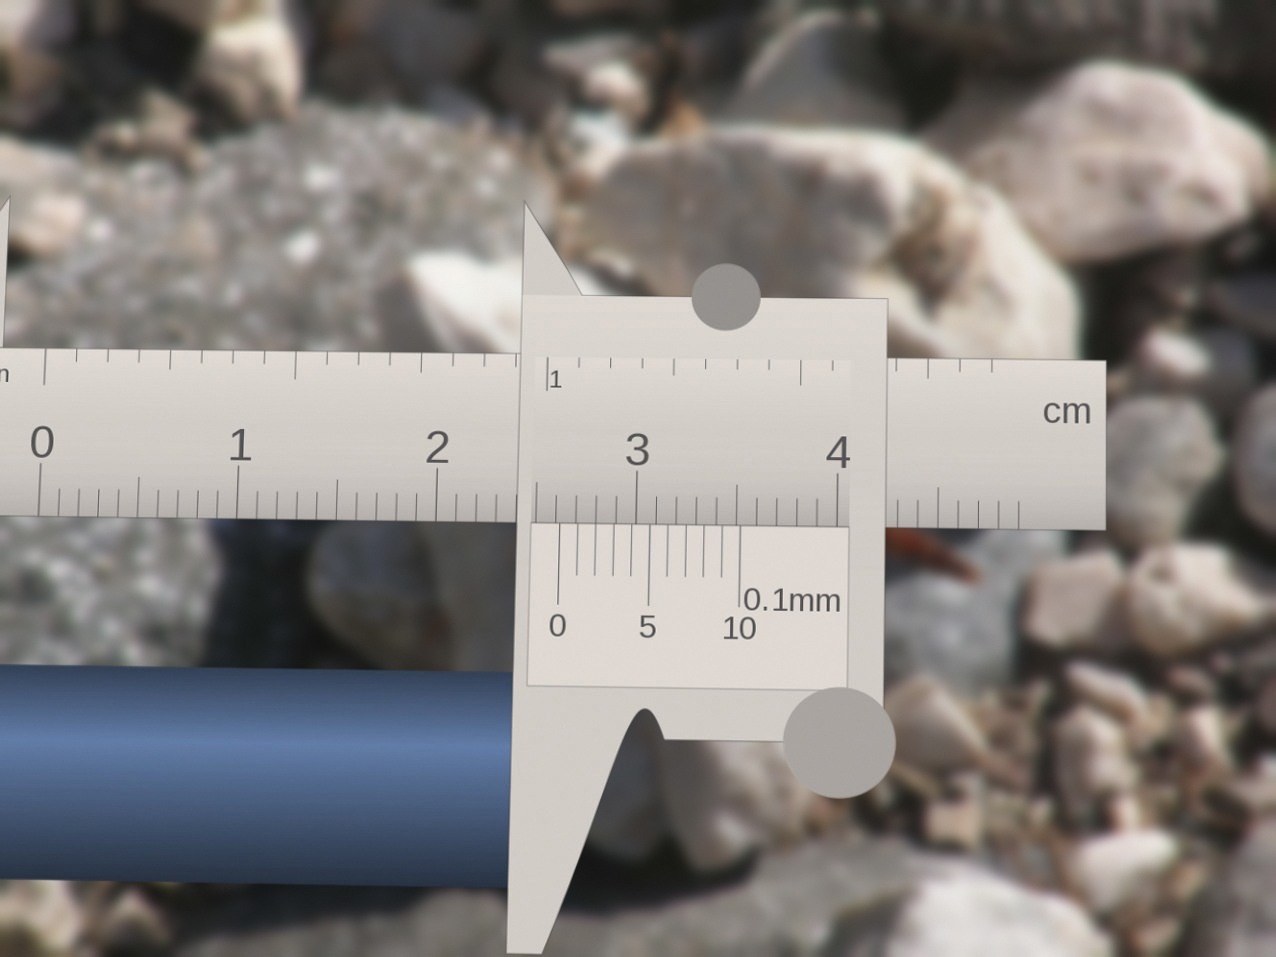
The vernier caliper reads 26.2 mm
